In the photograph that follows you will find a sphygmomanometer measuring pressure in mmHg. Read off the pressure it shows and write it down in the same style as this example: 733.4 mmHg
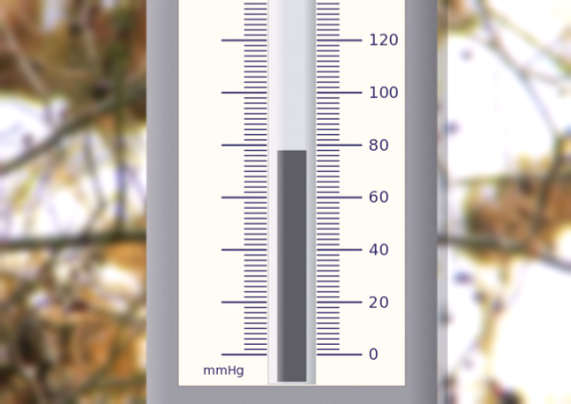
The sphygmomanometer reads 78 mmHg
